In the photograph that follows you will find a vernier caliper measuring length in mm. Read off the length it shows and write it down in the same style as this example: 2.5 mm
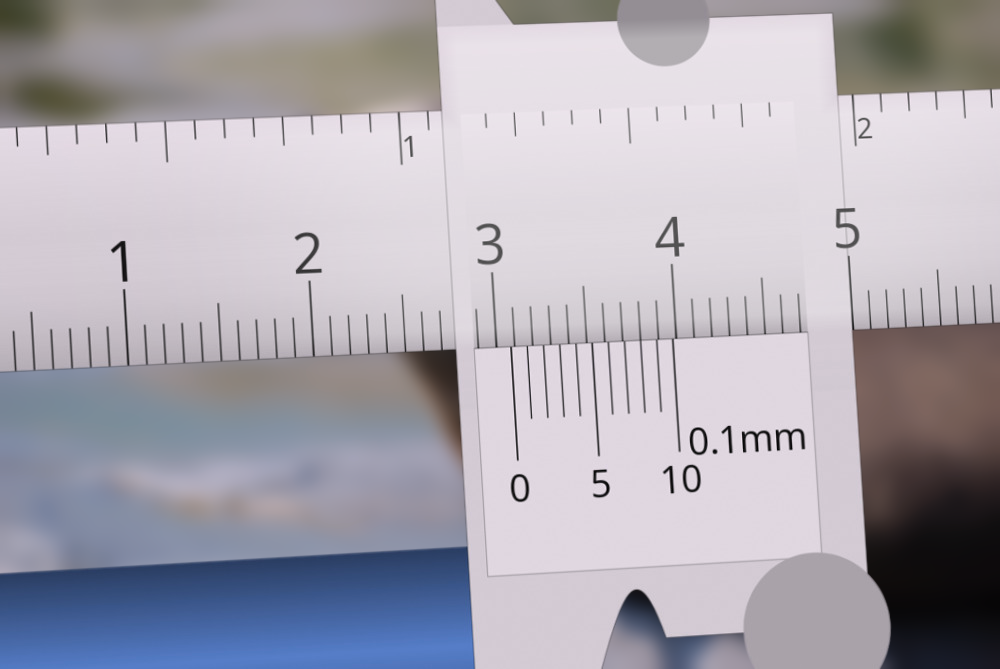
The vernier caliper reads 30.8 mm
